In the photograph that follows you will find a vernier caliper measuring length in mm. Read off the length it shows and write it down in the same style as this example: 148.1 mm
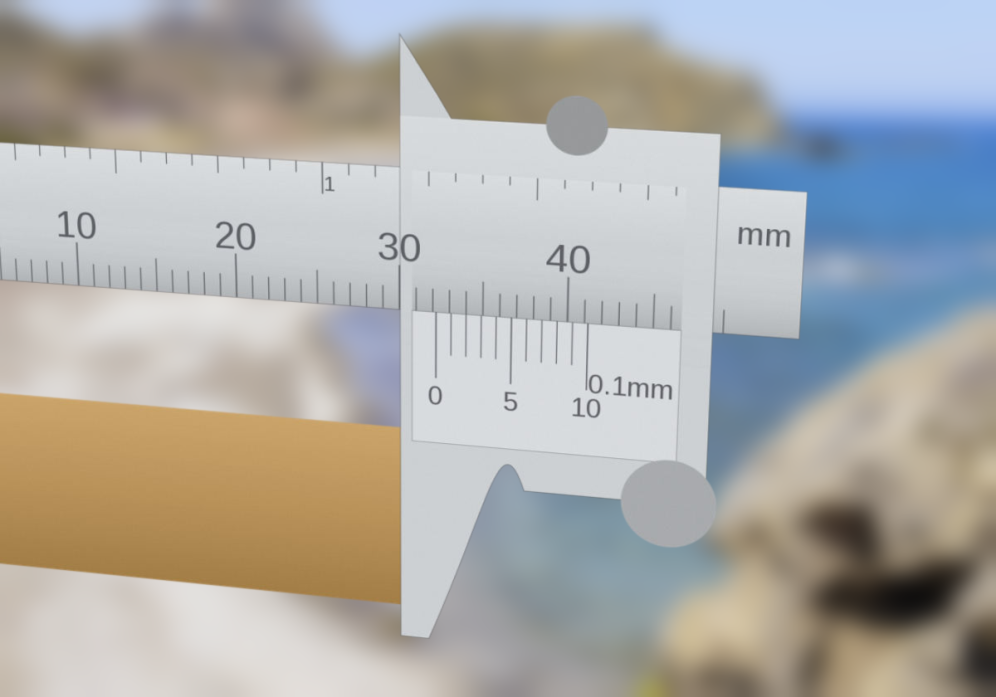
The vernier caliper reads 32.2 mm
